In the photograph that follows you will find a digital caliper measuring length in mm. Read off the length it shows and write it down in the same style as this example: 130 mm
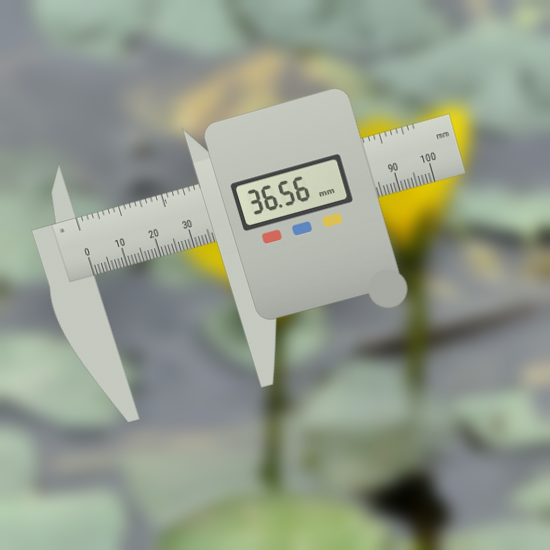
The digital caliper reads 36.56 mm
